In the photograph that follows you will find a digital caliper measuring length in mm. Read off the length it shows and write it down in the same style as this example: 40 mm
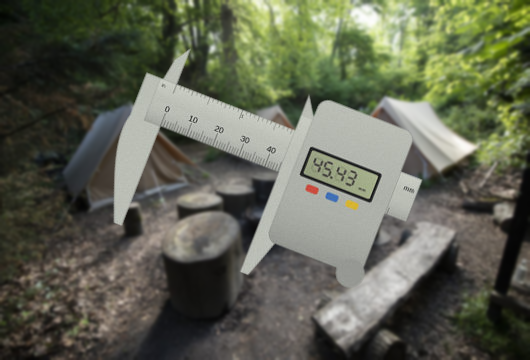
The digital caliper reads 45.43 mm
